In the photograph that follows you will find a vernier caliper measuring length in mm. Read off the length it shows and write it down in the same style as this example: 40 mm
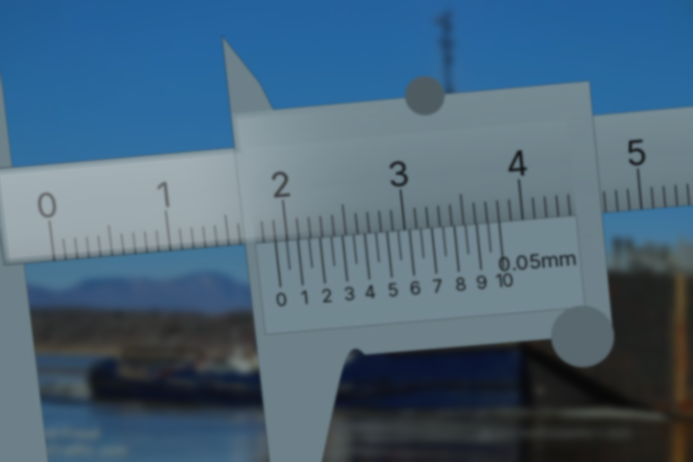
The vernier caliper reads 19.0 mm
